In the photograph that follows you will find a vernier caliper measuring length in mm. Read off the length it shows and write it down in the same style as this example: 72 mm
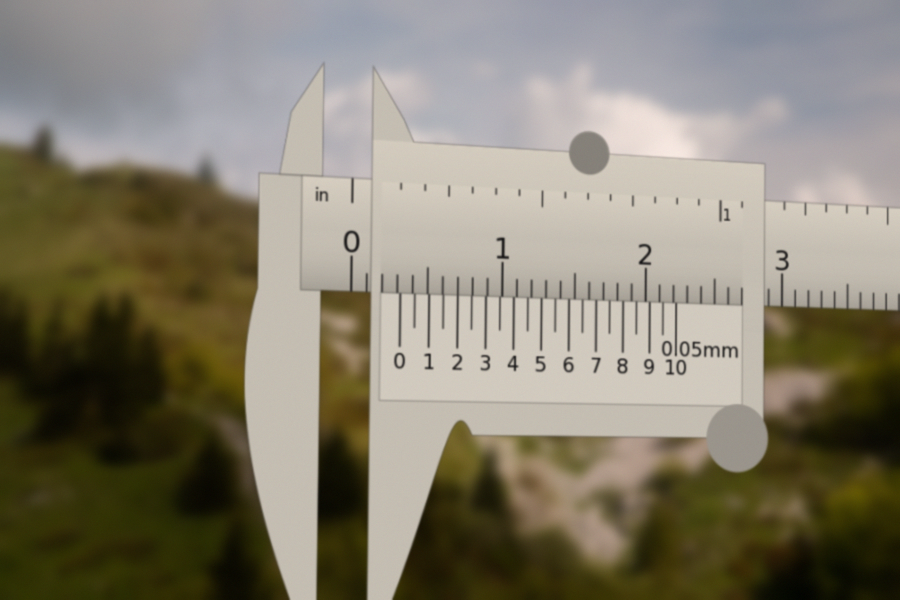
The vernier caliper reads 3.2 mm
